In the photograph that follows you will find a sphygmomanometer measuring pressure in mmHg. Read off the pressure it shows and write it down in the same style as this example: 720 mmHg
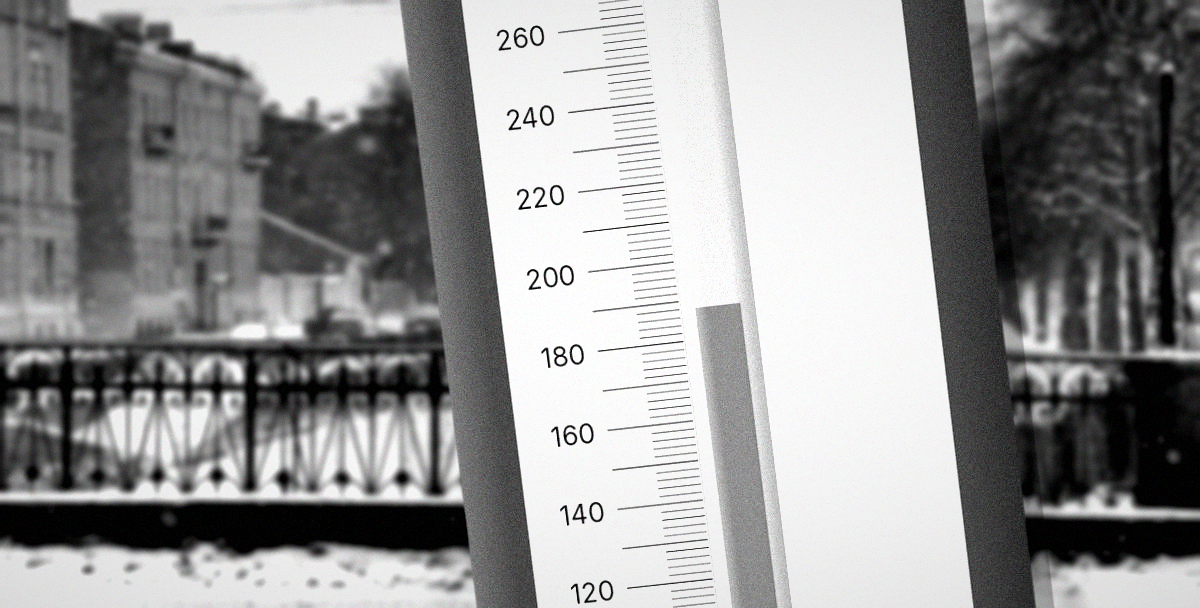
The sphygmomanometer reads 188 mmHg
